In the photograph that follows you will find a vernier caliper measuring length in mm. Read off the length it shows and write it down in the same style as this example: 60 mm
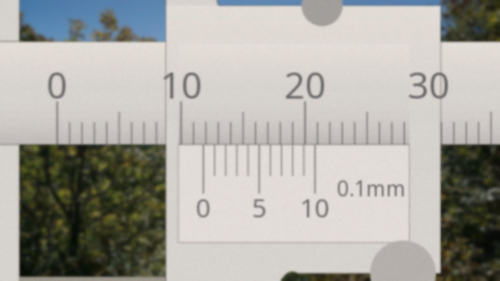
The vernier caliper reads 11.8 mm
